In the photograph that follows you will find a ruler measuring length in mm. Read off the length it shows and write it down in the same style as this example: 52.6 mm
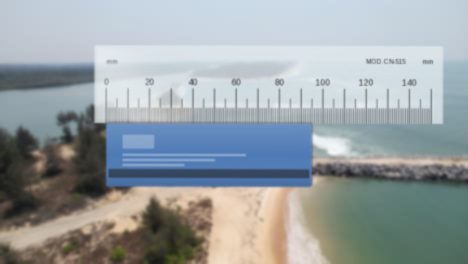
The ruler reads 95 mm
